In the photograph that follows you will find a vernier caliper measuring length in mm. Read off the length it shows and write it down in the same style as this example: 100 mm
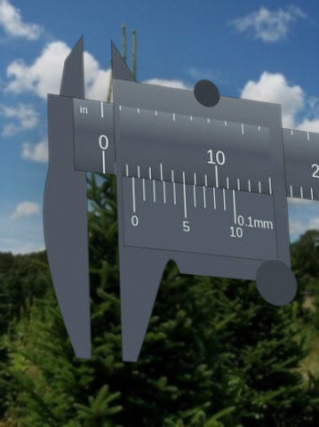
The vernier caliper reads 2.5 mm
